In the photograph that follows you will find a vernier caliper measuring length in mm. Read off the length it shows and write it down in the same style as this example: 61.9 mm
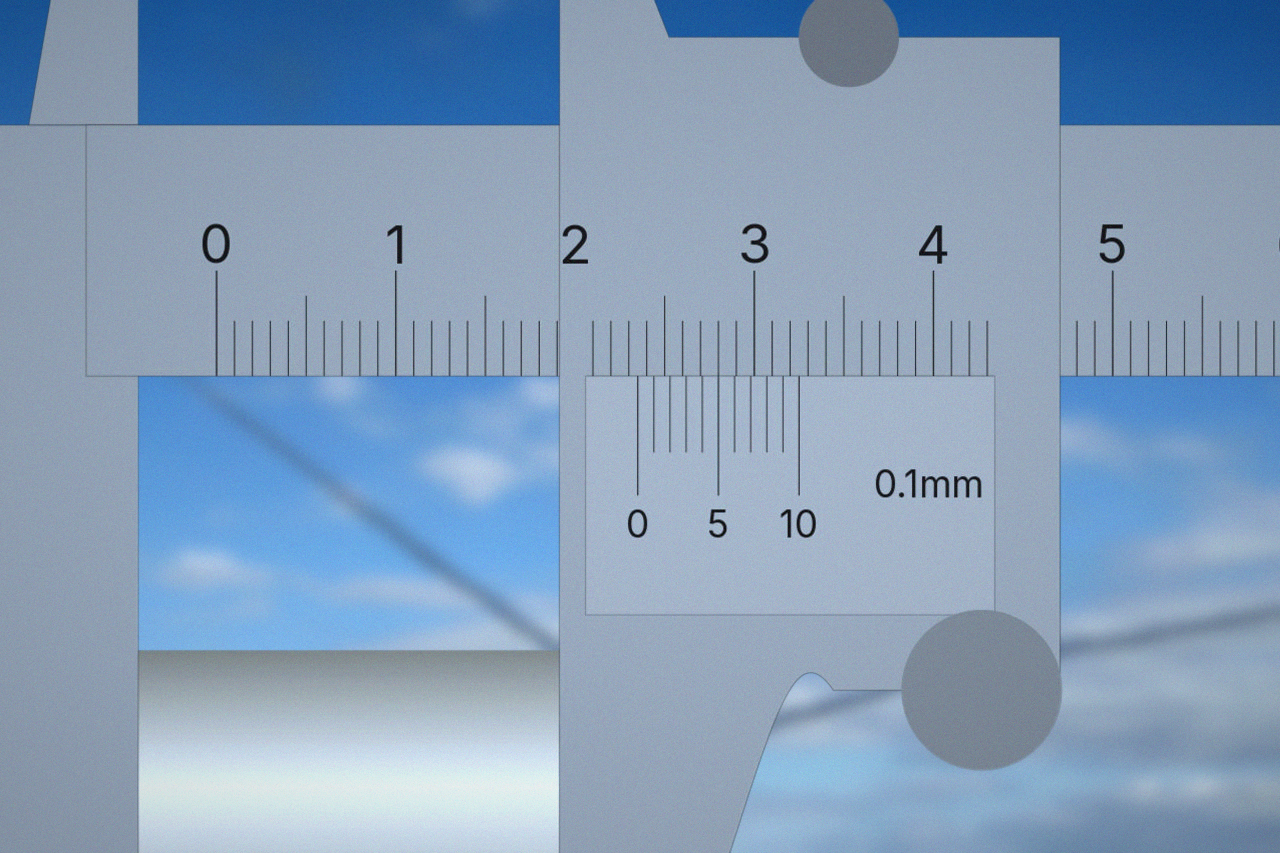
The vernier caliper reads 23.5 mm
